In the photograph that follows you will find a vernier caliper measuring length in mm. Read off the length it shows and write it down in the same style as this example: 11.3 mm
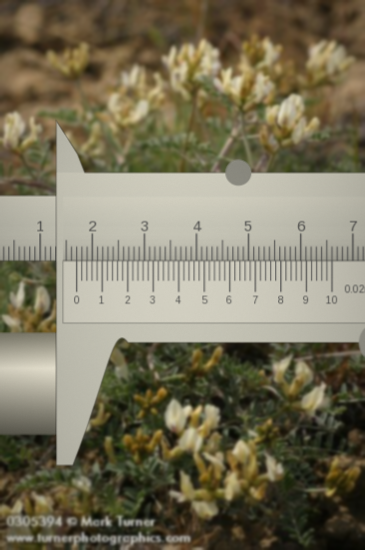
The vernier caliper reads 17.0 mm
